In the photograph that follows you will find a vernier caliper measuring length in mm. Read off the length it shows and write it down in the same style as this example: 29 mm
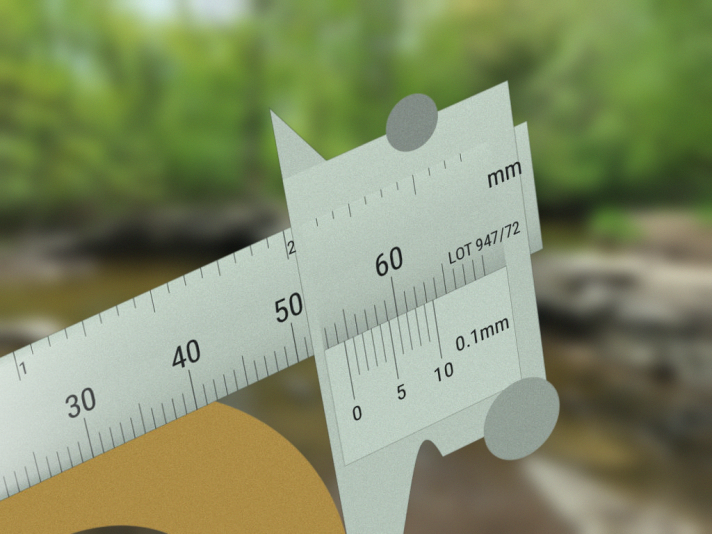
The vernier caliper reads 54.6 mm
